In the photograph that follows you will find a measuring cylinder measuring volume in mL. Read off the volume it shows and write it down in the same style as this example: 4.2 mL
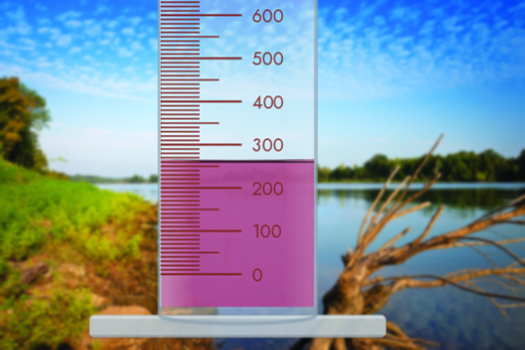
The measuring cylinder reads 260 mL
